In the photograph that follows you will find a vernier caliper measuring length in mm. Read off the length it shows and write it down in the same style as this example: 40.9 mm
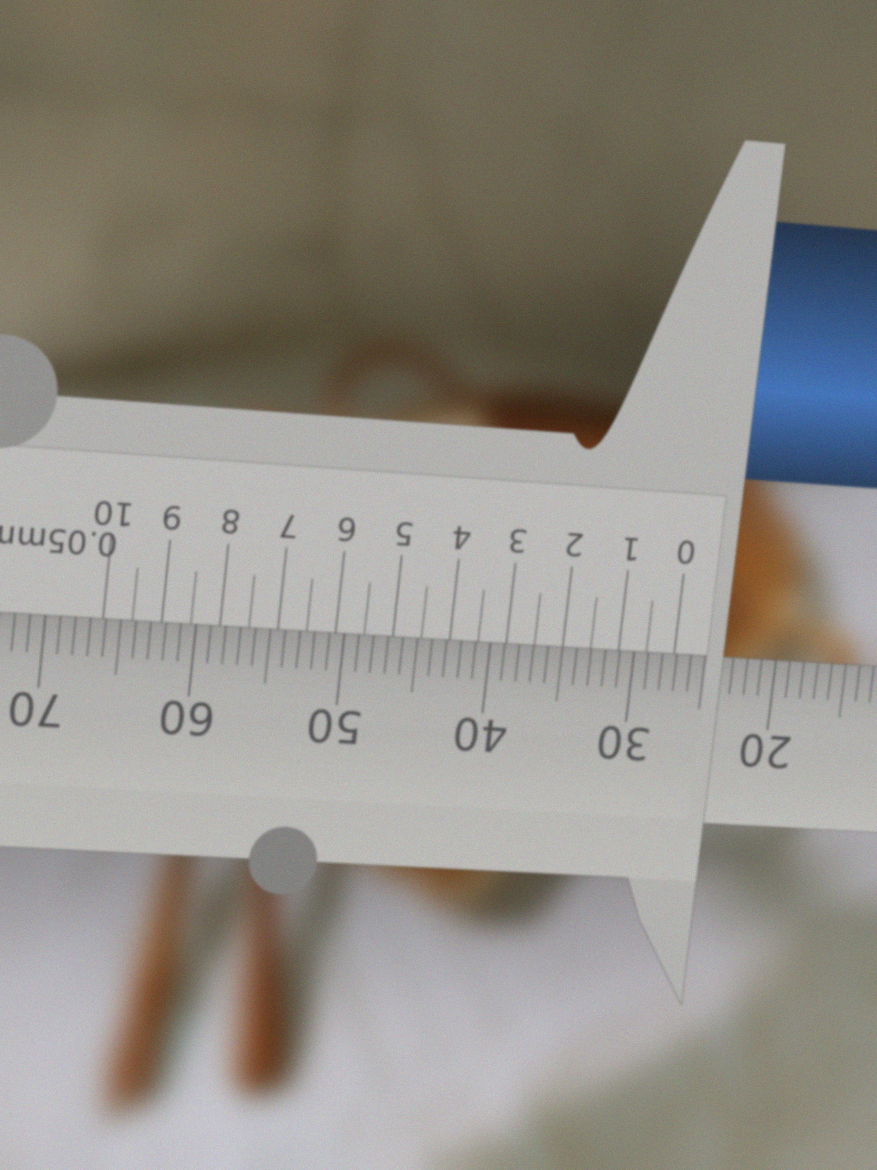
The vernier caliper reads 27.2 mm
